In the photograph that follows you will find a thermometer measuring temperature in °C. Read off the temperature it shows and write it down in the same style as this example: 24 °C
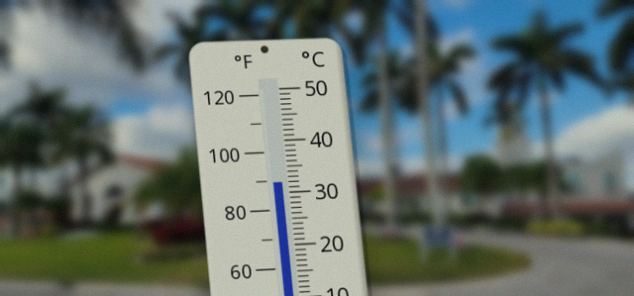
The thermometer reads 32 °C
